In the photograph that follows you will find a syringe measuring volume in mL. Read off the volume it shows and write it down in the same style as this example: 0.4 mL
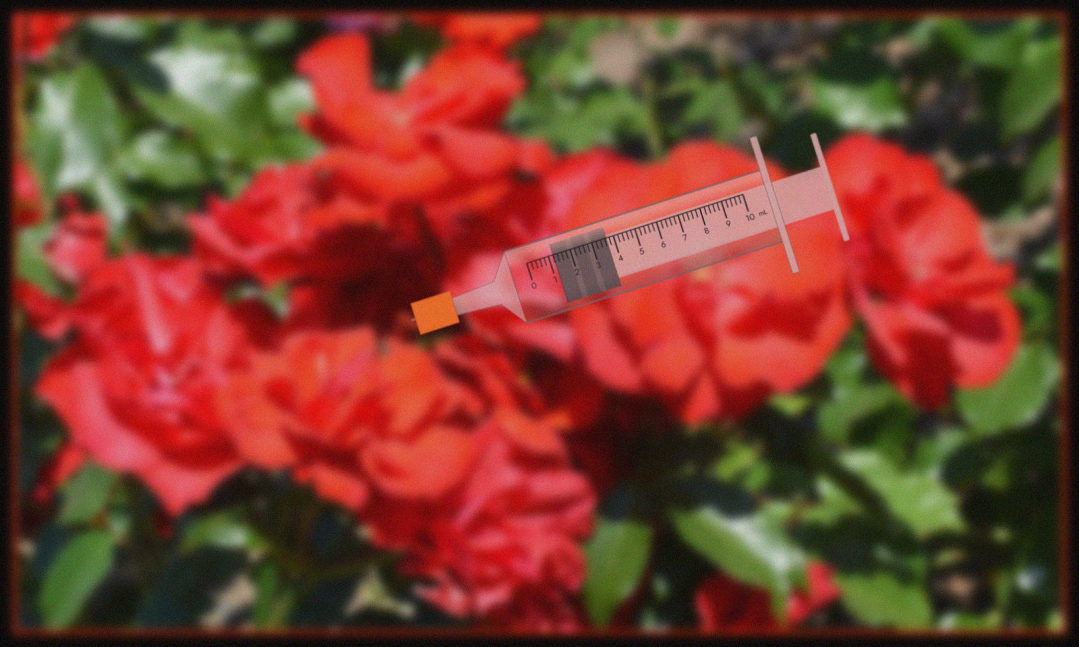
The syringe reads 1.2 mL
